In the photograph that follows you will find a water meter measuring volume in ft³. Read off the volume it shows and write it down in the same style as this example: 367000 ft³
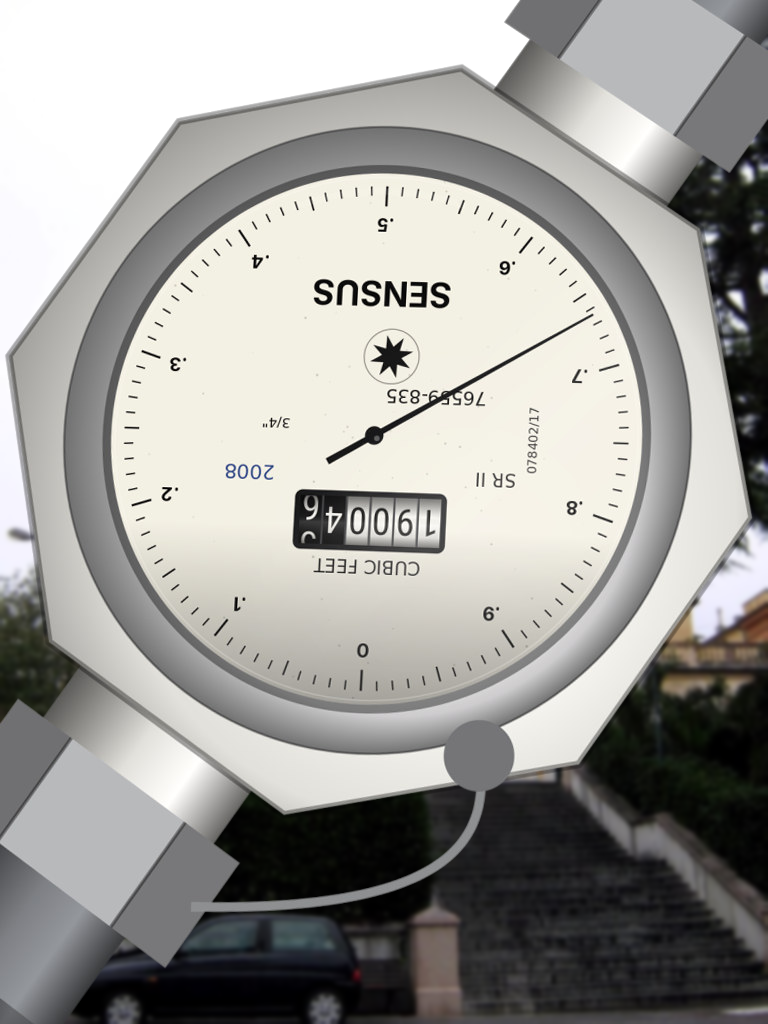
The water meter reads 190045.66 ft³
